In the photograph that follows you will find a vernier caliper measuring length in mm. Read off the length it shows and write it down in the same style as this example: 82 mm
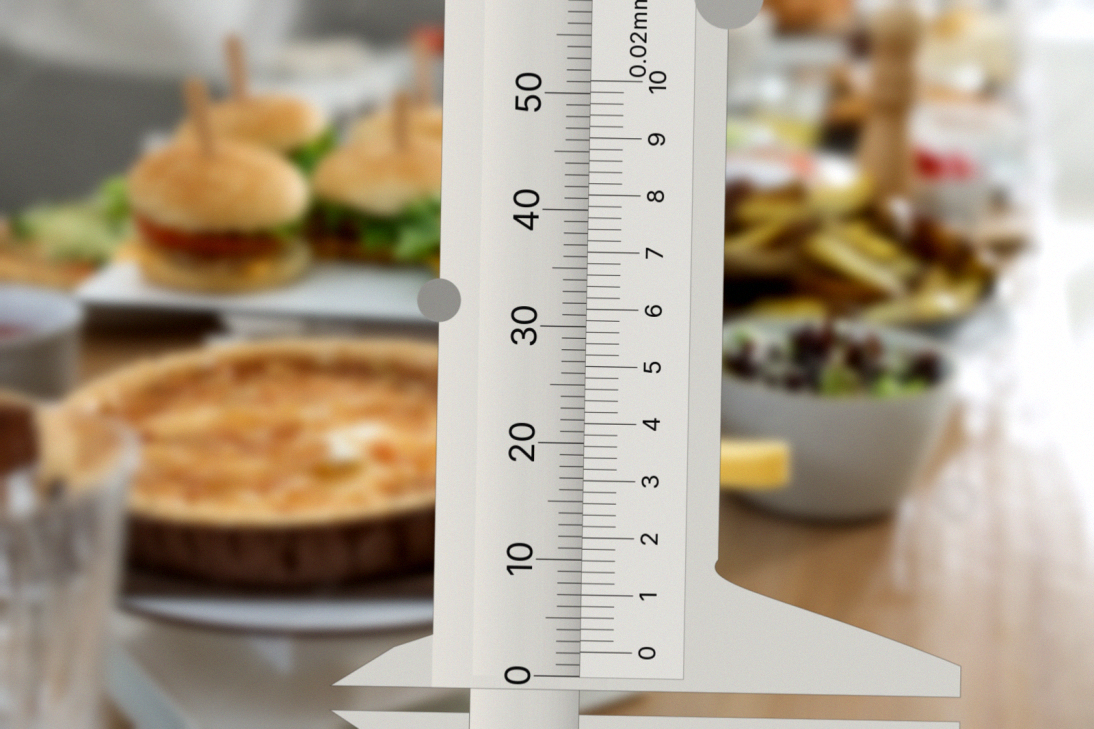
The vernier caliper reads 2.1 mm
